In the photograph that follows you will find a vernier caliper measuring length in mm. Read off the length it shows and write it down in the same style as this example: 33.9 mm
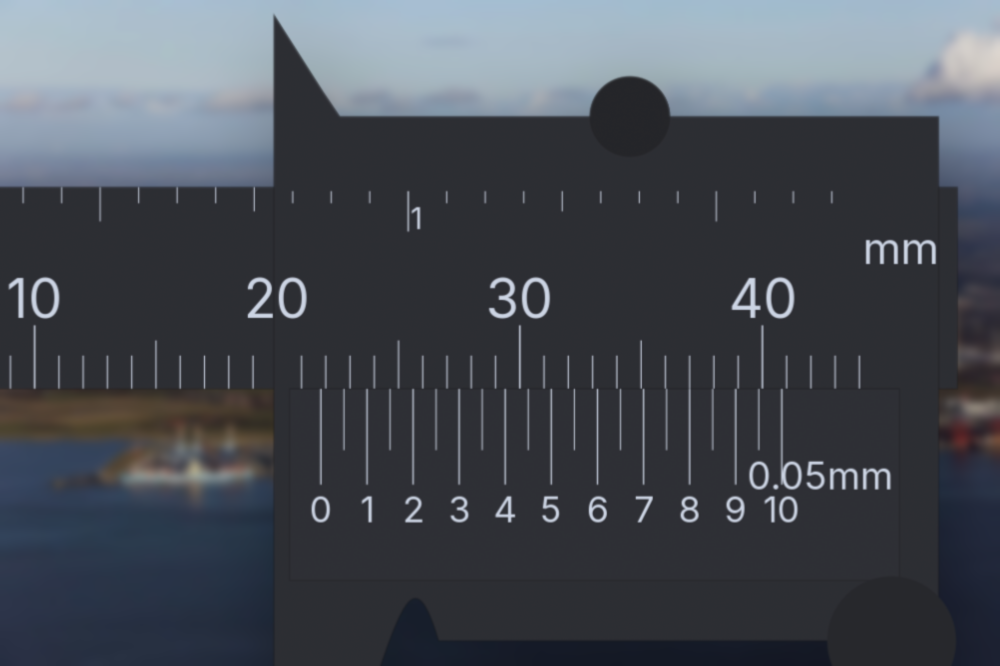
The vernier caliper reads 21.8 mm
